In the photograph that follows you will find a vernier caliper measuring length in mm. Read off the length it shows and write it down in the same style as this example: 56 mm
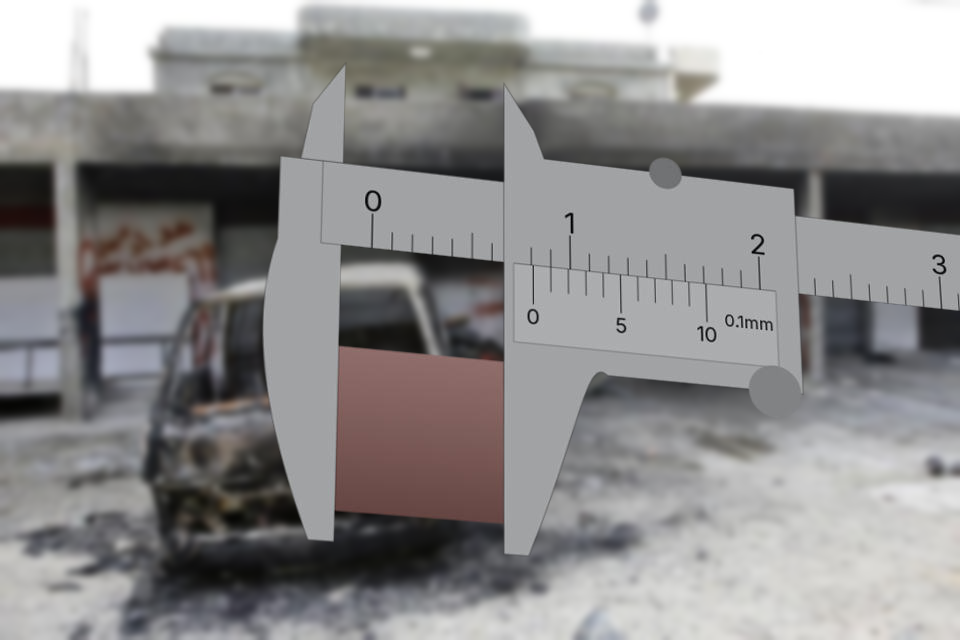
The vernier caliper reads 8.1 mm
